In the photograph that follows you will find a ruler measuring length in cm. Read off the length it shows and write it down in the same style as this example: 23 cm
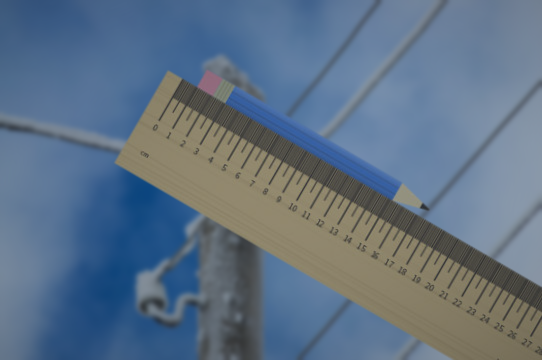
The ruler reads 16.5 cm
